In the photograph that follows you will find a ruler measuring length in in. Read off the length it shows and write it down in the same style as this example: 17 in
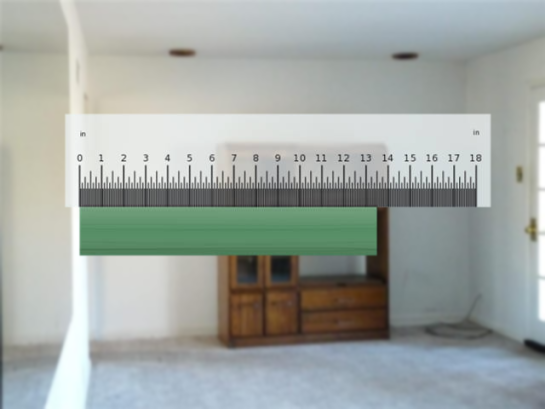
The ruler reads 13.5 in
